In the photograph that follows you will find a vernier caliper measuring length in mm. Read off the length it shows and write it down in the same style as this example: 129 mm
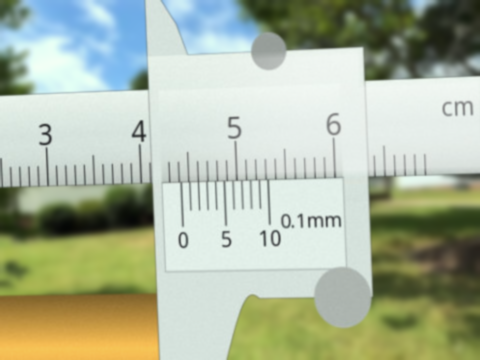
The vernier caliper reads 44.2 mm
